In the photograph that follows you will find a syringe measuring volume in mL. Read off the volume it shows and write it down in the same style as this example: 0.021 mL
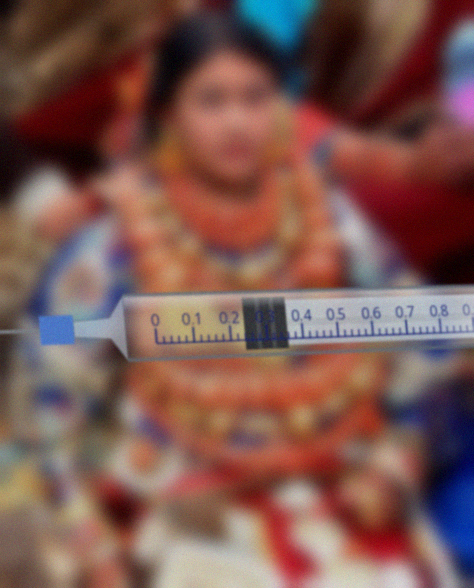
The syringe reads 0.24 mL
